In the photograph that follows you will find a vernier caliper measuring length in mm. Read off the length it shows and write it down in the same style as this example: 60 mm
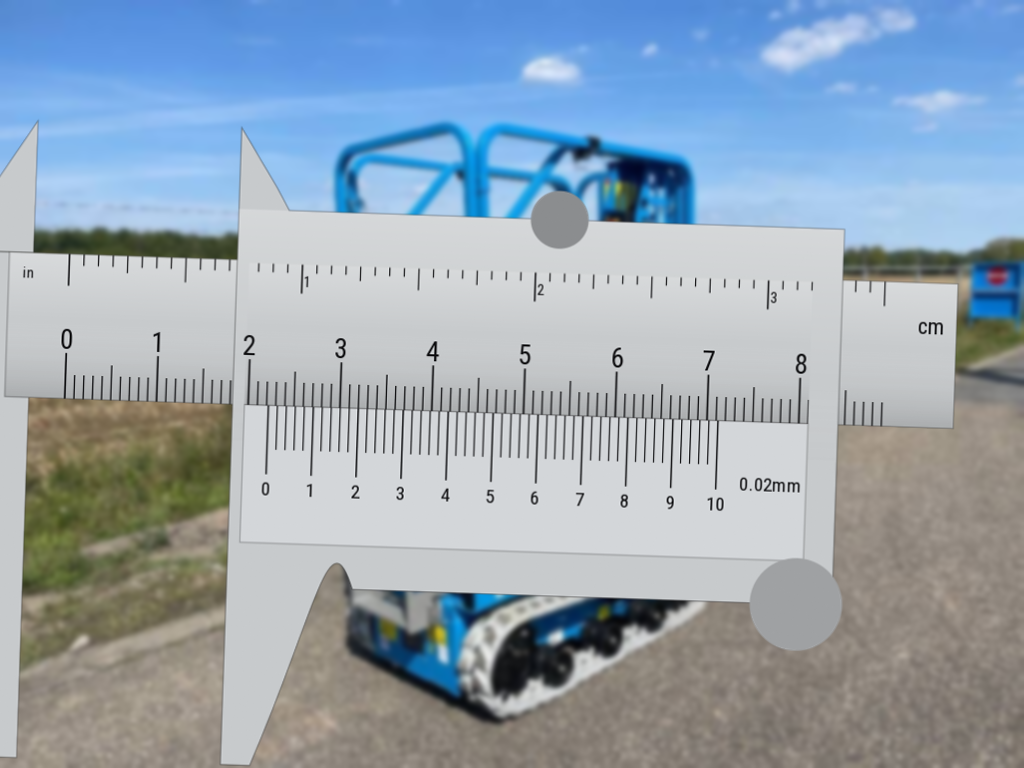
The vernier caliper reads 22.2 mm
